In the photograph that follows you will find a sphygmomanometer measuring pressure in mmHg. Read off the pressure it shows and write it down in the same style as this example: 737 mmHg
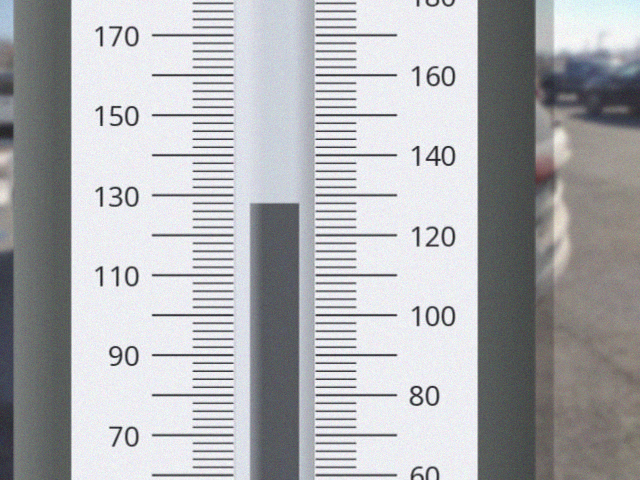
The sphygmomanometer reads 128 mmHg
